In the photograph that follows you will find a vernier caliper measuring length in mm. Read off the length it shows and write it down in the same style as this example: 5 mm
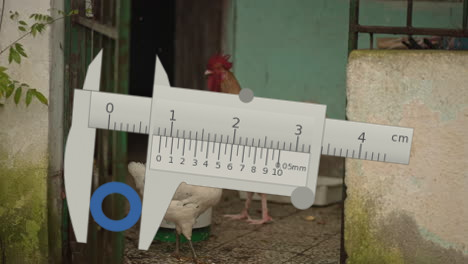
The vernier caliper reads 8.4 mm
